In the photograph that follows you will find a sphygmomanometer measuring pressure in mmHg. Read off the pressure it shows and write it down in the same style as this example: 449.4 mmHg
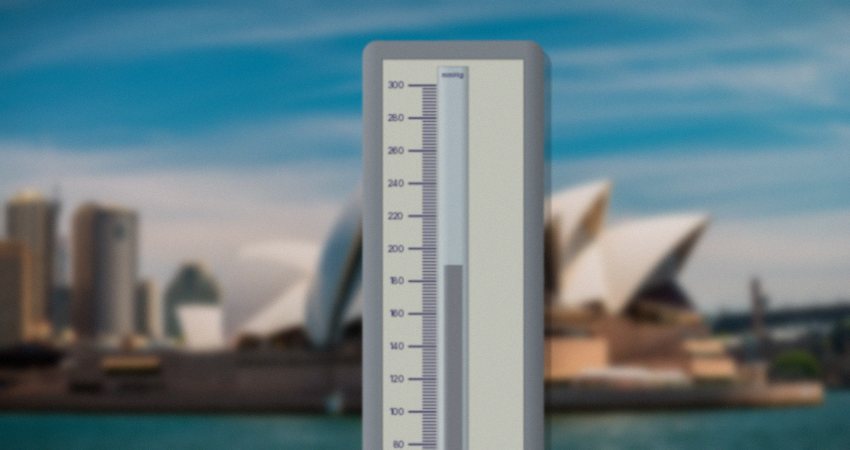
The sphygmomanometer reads 190 mmHg
